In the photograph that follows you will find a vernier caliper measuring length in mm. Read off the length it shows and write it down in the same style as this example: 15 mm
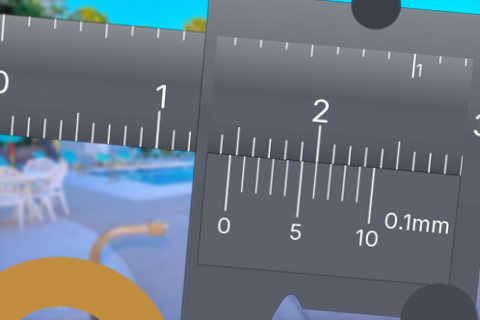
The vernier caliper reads 14.6 mm
